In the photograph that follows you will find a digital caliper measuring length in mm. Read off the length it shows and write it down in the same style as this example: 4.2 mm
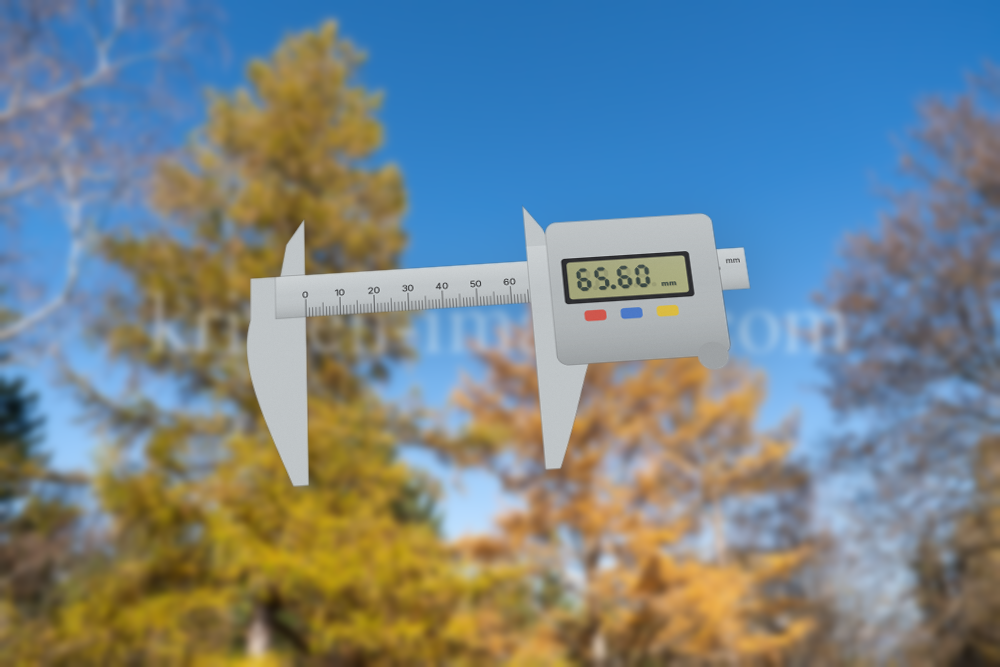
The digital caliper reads 65.60 mm
